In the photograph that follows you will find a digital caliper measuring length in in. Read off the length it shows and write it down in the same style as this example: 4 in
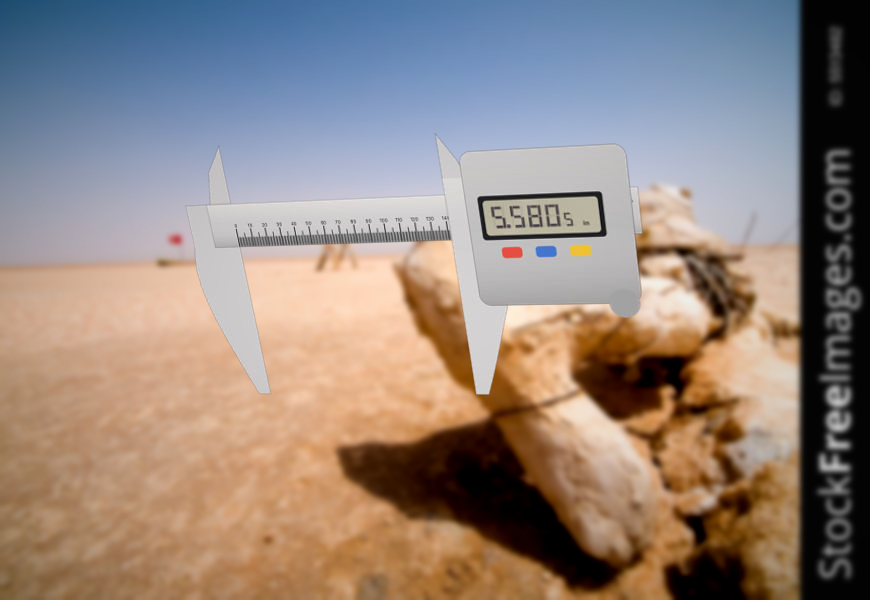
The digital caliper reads 5.5805 in
